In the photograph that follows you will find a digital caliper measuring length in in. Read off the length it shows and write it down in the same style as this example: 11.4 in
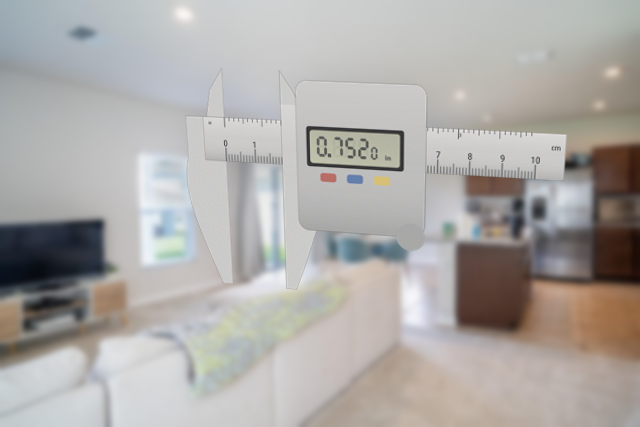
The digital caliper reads 0.7520 in
